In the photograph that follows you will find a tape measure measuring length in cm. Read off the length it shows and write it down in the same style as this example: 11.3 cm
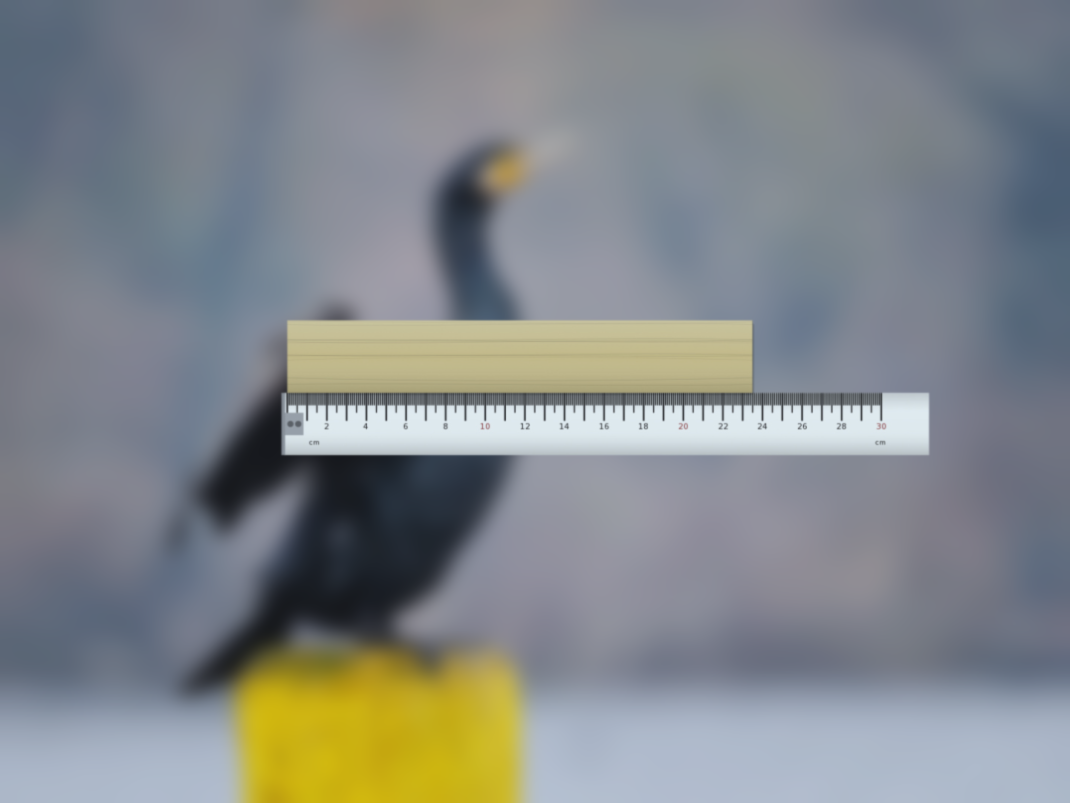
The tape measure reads 23.5 cm
